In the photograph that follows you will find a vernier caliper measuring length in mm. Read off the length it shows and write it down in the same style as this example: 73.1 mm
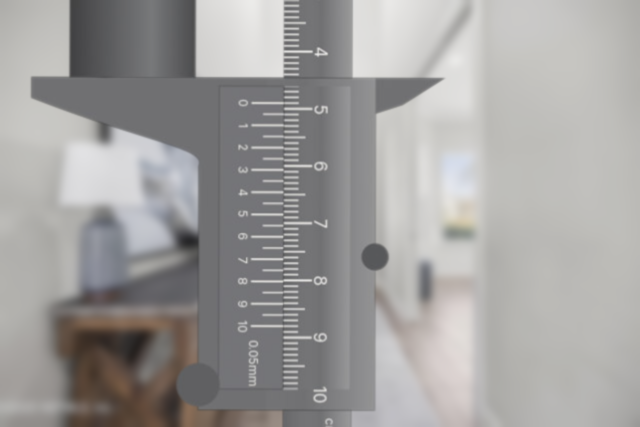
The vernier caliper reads 49.0 mm
